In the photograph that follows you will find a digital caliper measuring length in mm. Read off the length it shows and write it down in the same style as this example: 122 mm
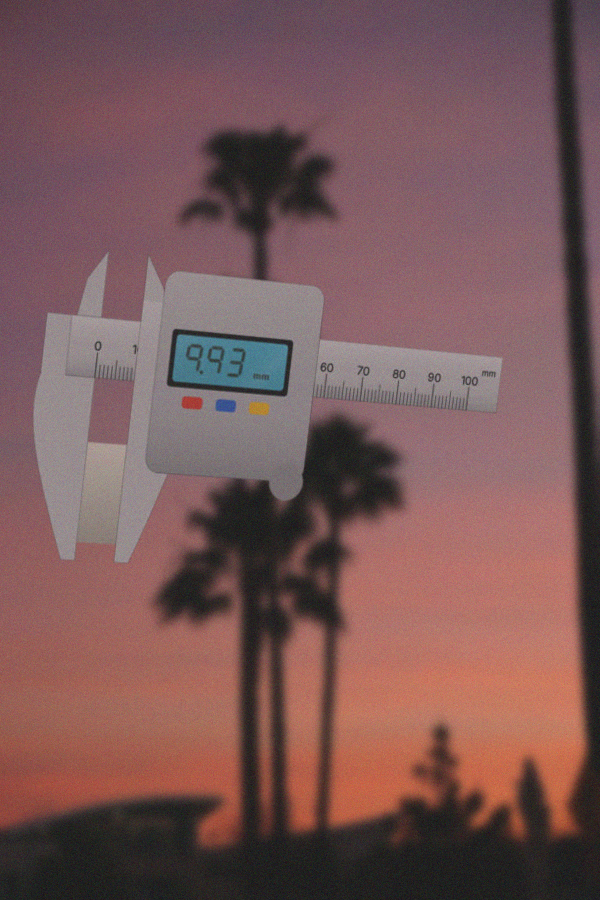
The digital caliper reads 9.93 mm
